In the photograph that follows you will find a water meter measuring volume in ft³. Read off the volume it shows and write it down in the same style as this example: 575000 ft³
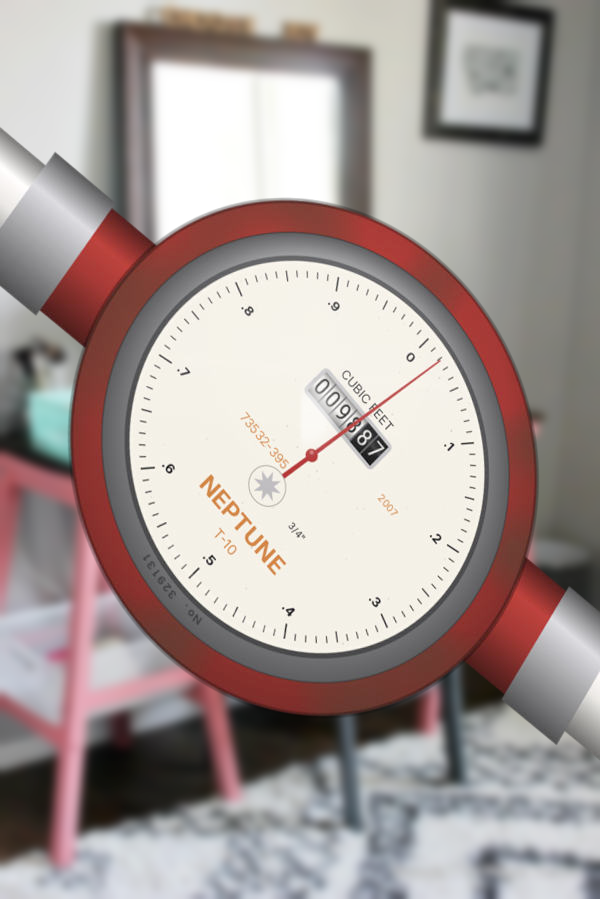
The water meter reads 9887.02 ft³
